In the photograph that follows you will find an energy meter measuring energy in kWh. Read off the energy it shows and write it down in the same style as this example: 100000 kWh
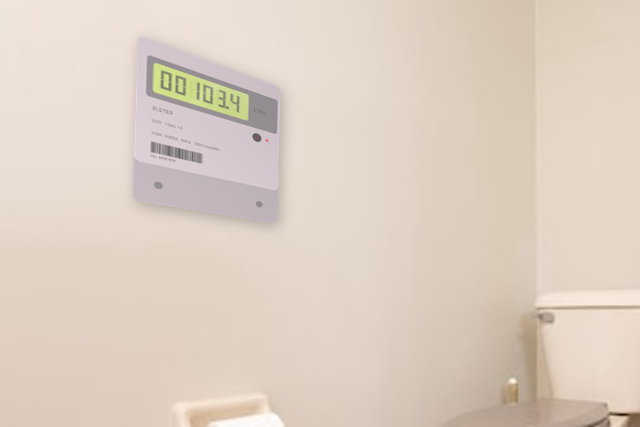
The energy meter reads 103.4 kWh
